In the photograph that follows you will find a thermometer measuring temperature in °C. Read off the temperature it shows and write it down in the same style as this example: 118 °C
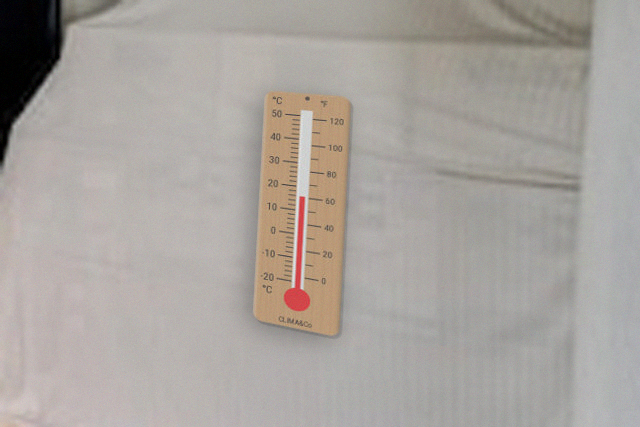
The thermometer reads 16 °C
